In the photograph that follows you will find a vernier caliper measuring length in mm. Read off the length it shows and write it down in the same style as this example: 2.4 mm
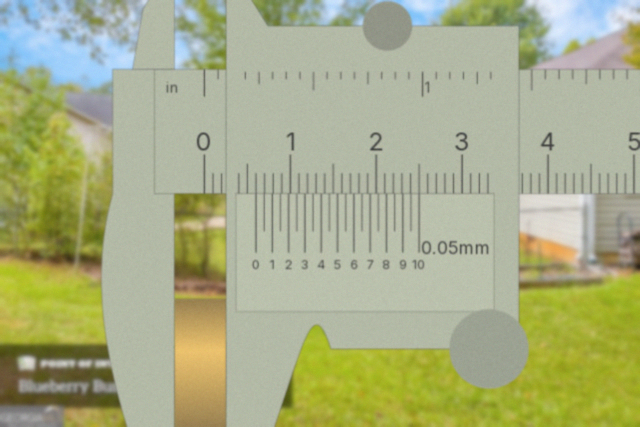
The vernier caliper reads 6.0 mm
